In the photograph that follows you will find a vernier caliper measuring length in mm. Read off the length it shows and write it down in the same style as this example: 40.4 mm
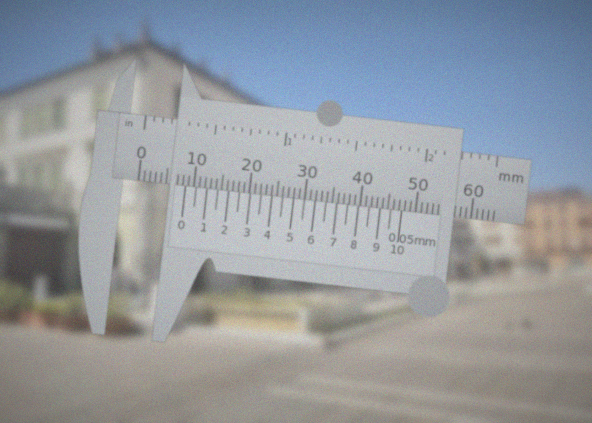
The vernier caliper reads 8.5 mm
